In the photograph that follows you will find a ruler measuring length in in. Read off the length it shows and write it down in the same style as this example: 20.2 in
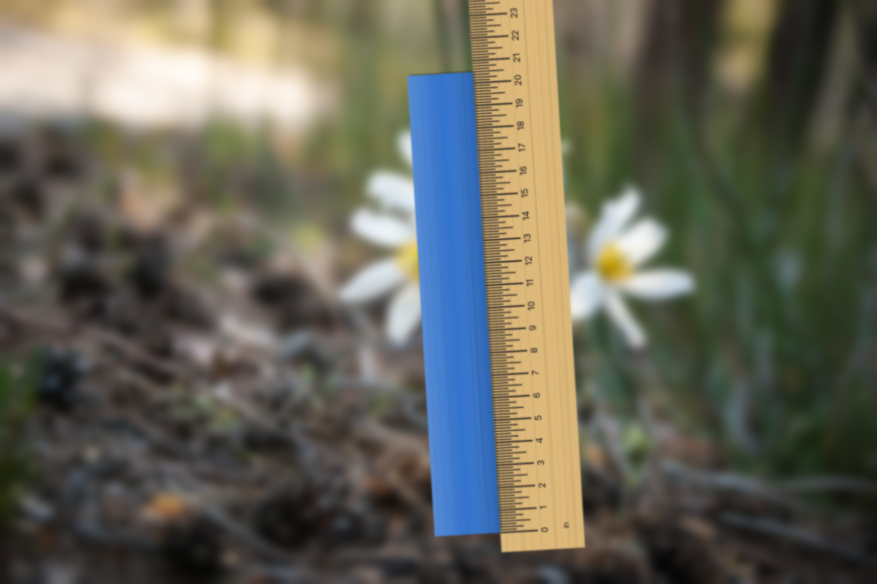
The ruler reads 20.5 in
